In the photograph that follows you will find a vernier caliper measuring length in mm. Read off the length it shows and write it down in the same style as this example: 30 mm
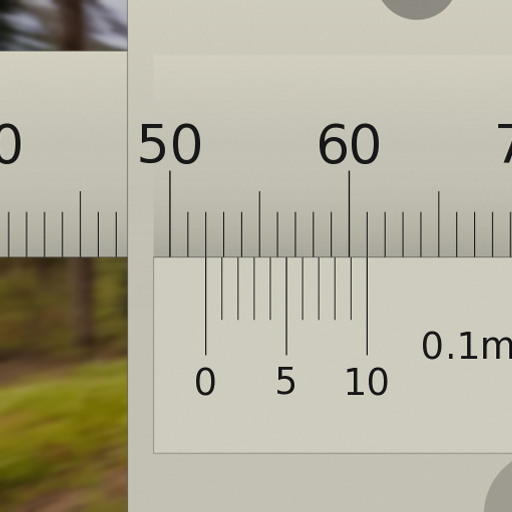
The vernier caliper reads 52.0 mm
